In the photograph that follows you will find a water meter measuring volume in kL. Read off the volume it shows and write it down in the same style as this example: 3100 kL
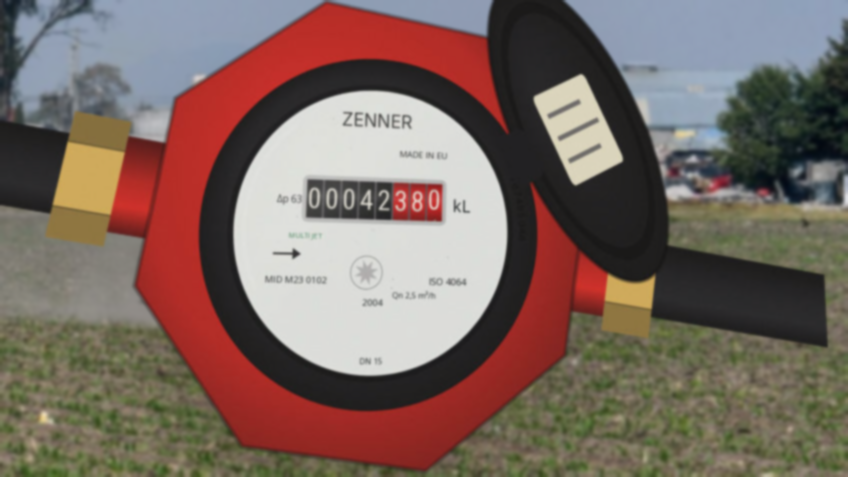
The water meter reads 42.380 kL
